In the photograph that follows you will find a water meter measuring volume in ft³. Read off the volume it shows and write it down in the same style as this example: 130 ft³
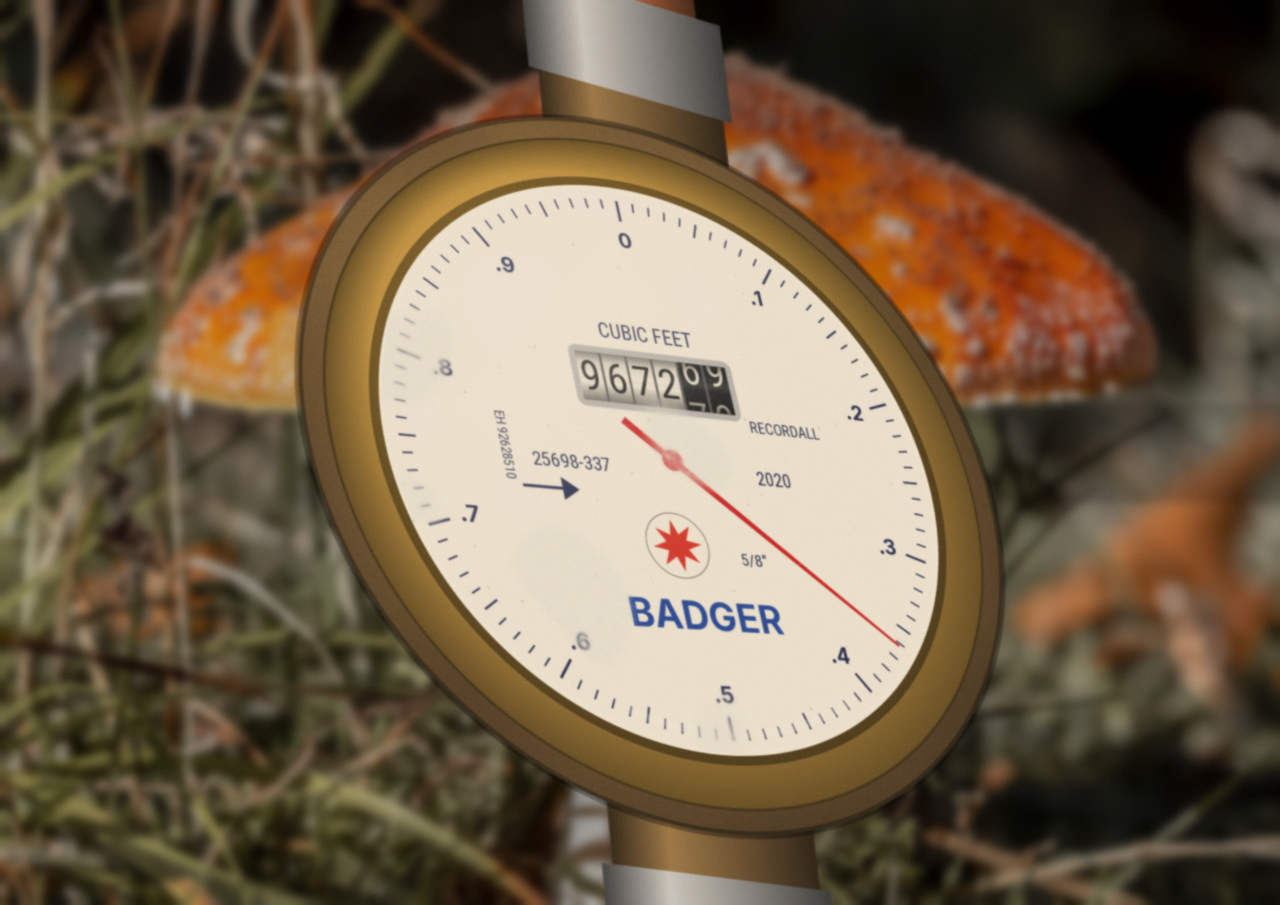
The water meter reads 967269.36 ft³
